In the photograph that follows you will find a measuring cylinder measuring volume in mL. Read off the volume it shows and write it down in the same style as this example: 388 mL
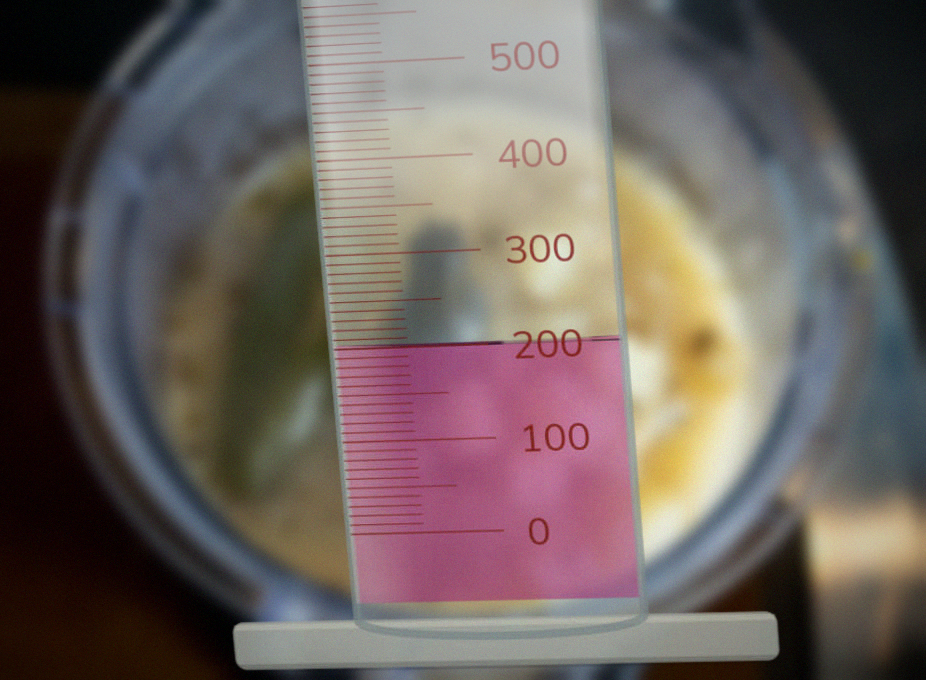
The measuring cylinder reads 200 mL
